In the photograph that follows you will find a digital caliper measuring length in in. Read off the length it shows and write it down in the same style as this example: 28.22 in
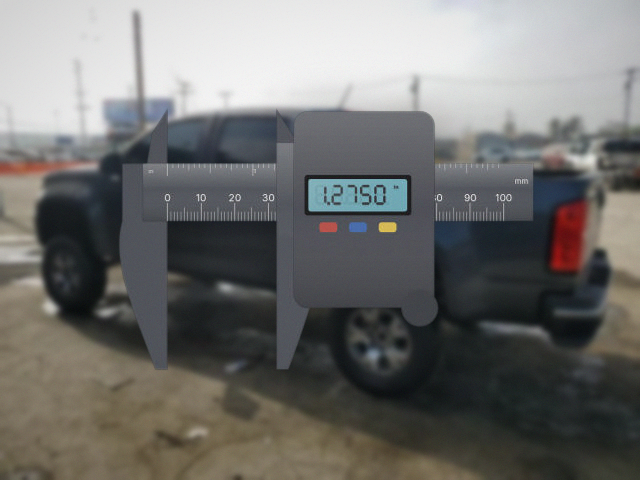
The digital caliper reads 1.2750 in
